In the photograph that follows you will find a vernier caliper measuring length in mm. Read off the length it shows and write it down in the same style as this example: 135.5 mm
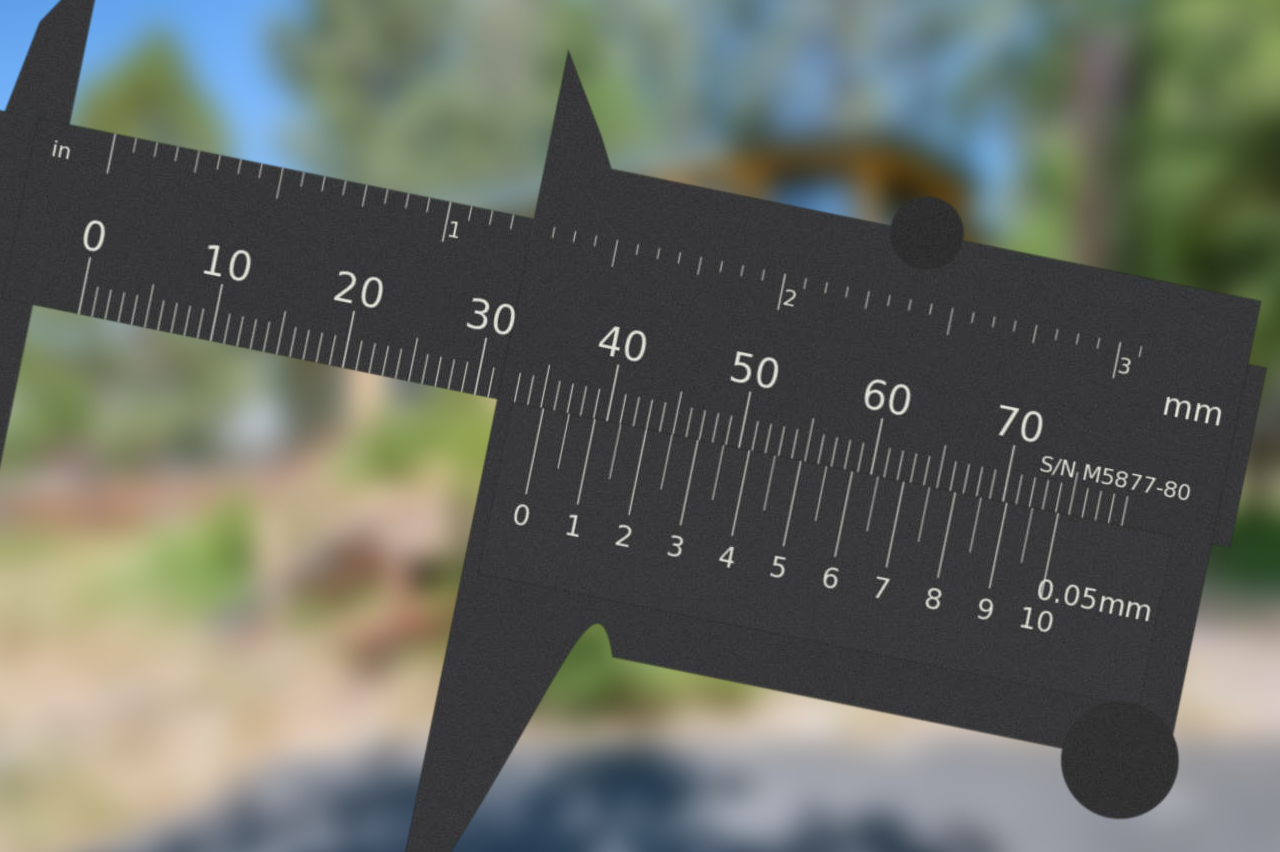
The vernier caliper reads 35.2 mm
